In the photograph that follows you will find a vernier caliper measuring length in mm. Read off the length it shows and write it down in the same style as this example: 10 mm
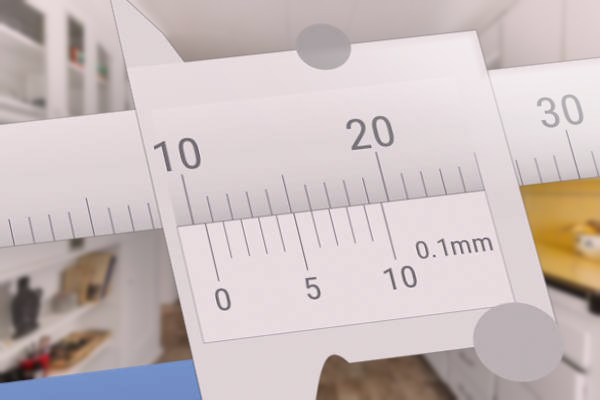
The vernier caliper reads 10.6 mm
